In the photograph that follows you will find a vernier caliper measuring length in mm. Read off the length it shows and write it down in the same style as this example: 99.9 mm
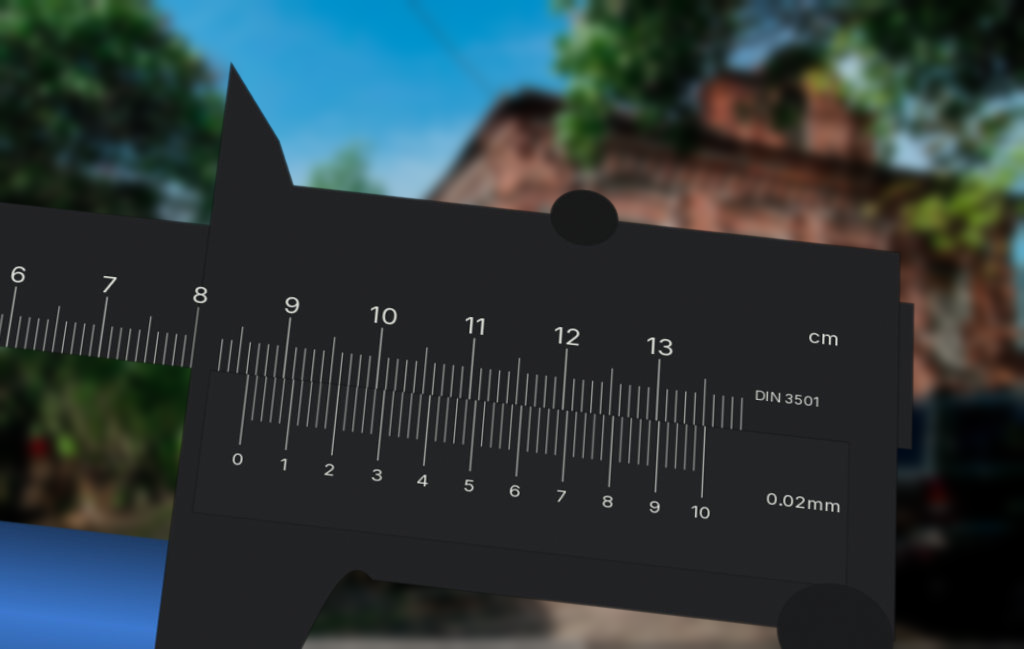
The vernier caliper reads 86.2 mm
